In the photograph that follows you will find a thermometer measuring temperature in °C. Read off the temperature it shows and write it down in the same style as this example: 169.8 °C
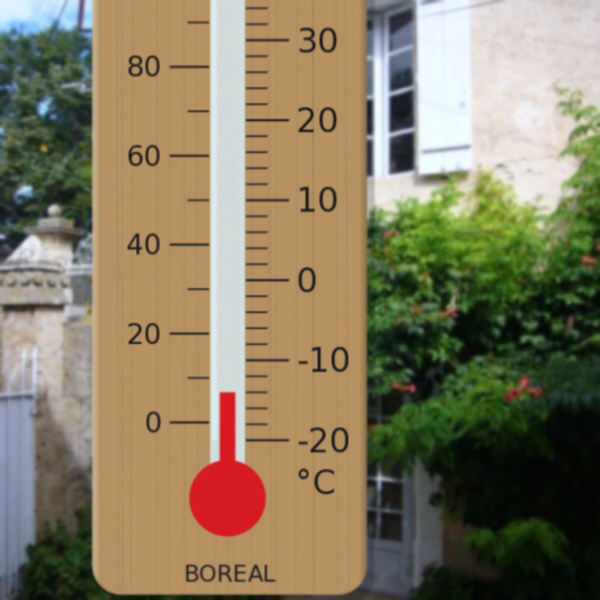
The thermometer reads -14 °C
